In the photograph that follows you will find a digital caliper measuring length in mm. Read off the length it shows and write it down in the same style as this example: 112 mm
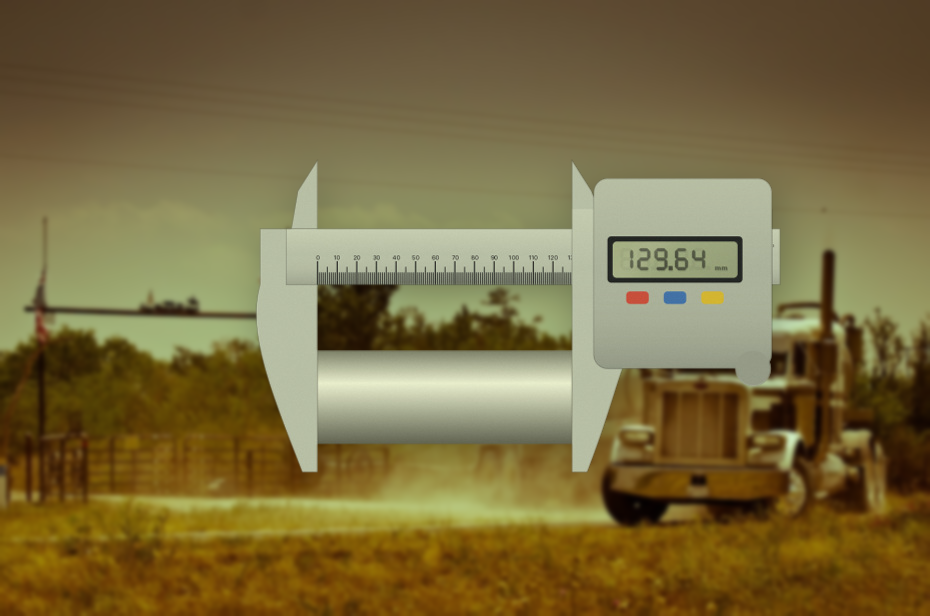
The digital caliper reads 129.64 mm
